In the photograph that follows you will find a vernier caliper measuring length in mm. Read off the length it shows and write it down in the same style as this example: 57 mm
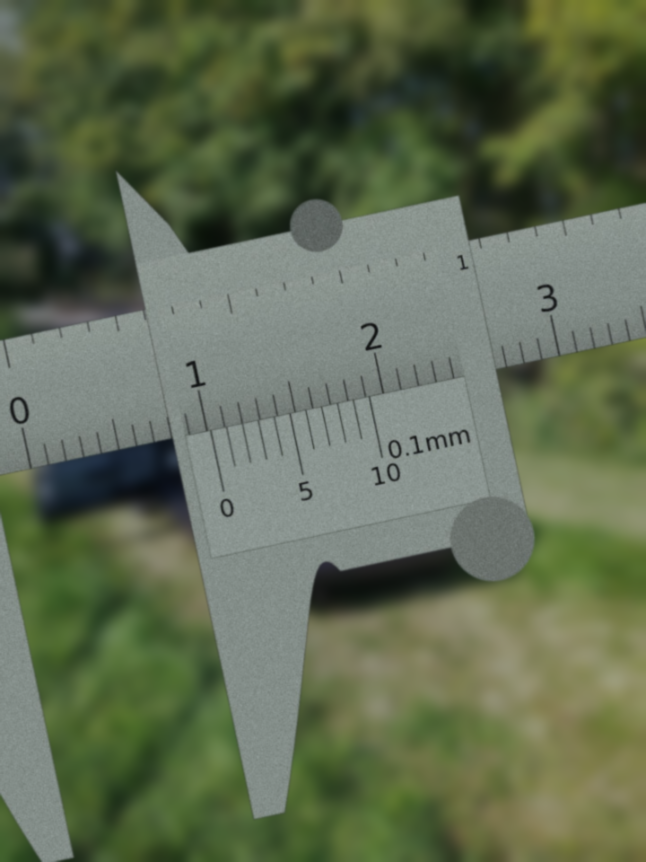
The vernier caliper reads 10.2 mm
